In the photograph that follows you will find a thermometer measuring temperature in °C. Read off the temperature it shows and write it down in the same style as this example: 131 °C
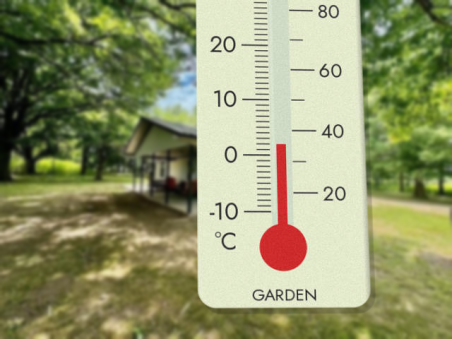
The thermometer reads 2 °C
